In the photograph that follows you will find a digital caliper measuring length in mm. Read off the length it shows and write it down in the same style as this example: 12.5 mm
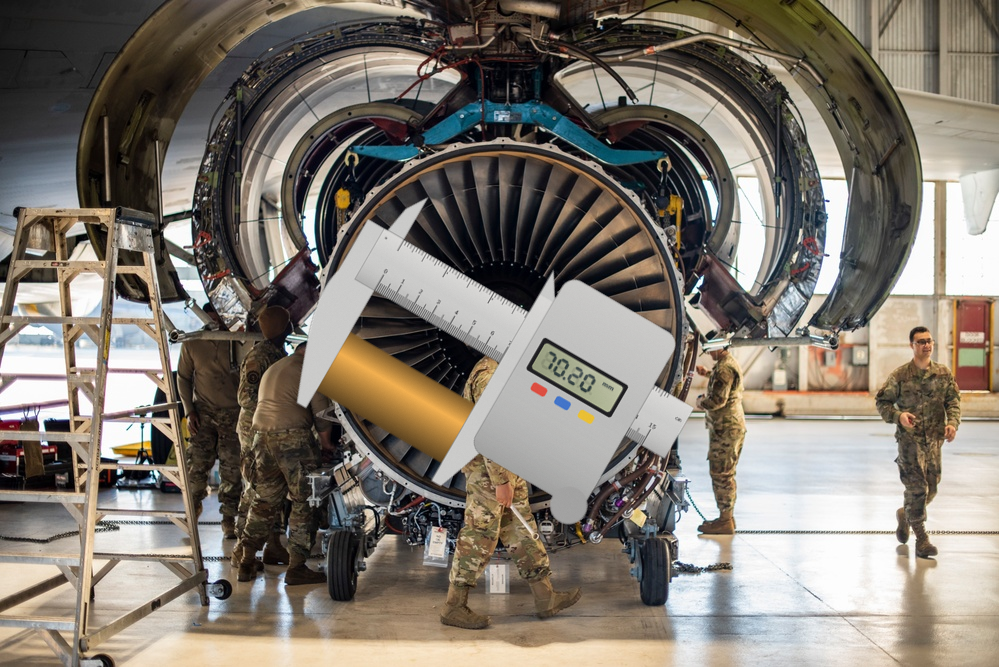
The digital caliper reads 70.20 mm
